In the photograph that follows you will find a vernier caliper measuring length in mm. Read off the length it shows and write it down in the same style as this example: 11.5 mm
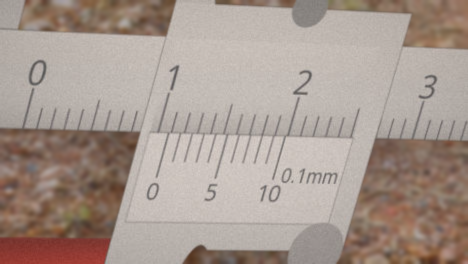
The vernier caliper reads 10.8 mm
